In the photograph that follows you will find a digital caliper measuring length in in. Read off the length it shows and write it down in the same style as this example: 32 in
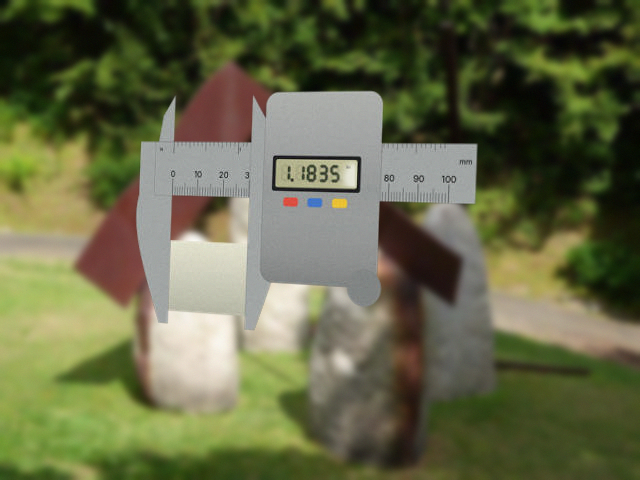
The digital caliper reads 1.1835 in
